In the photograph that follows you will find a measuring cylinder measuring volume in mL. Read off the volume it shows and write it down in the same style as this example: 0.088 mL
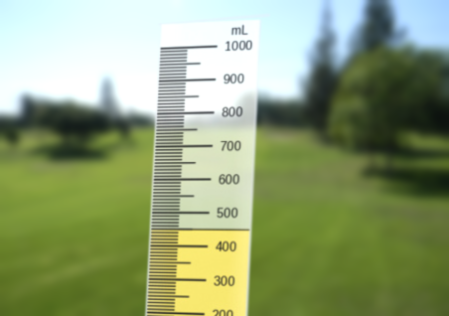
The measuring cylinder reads 450 mL
